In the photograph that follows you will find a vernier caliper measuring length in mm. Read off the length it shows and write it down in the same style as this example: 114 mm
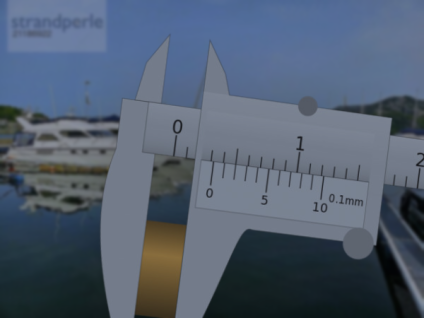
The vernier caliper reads 3.2 mm
